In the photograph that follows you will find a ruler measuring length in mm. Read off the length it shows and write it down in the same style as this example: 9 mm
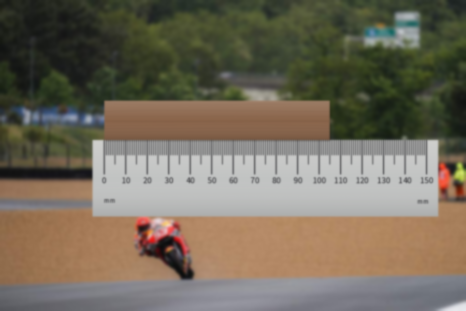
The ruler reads 105 mm
